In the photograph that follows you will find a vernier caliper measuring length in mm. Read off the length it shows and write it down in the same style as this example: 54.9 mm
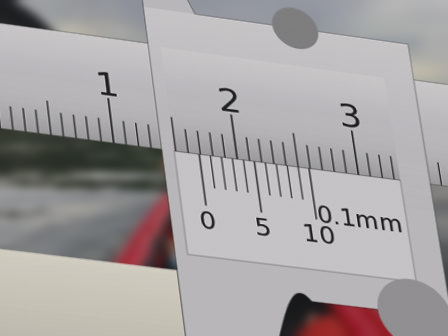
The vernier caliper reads 16.9 mm
